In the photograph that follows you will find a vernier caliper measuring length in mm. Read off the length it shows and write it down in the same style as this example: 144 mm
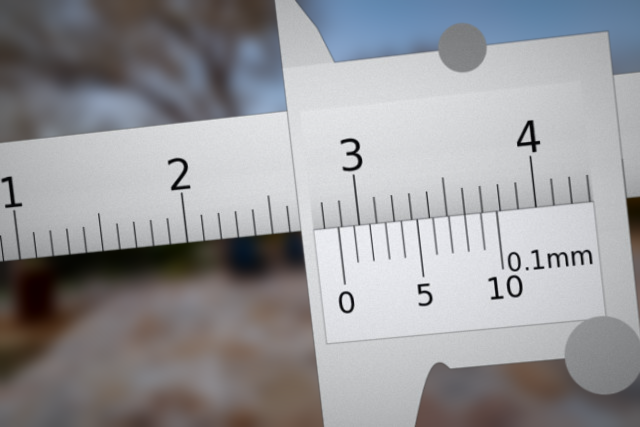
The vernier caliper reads 28.8 mm
